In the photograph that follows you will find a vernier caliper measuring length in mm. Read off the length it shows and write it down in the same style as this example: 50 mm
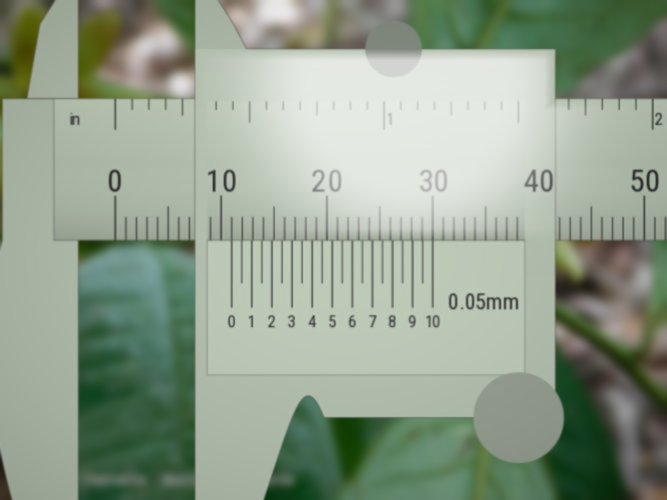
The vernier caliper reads 11.0 mm
